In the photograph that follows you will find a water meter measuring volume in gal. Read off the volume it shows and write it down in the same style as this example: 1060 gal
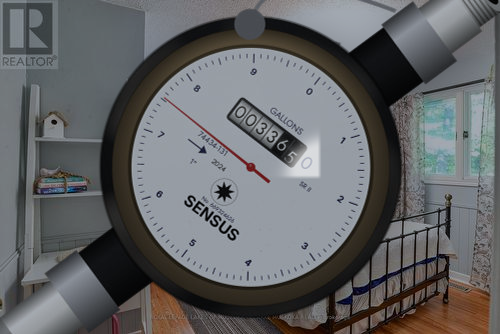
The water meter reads 33647.5 gal
